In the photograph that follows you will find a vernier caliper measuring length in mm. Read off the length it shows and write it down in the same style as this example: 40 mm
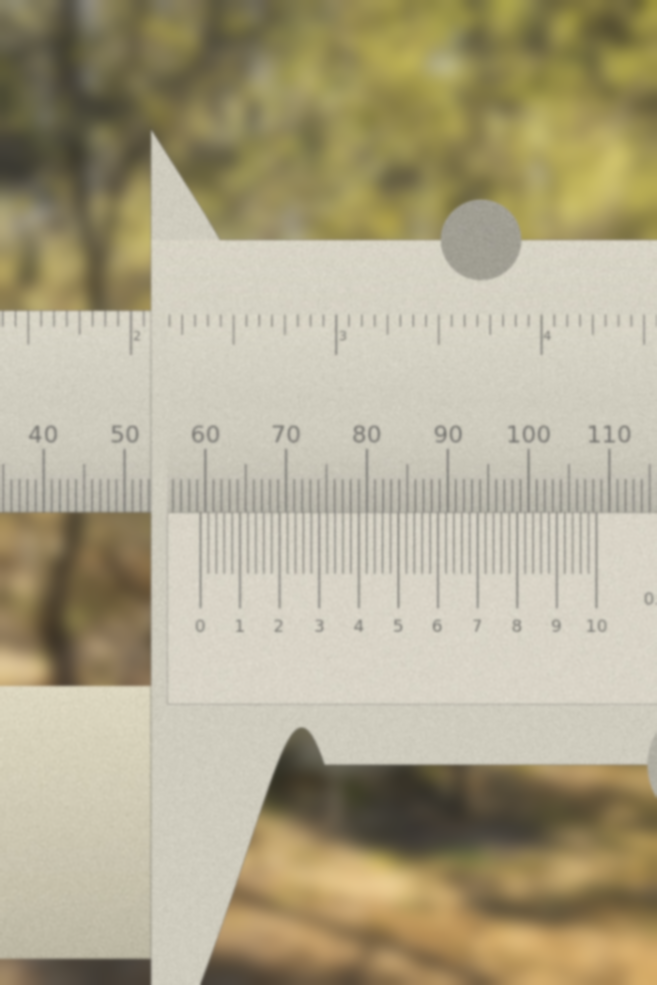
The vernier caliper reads 59.4 mm
